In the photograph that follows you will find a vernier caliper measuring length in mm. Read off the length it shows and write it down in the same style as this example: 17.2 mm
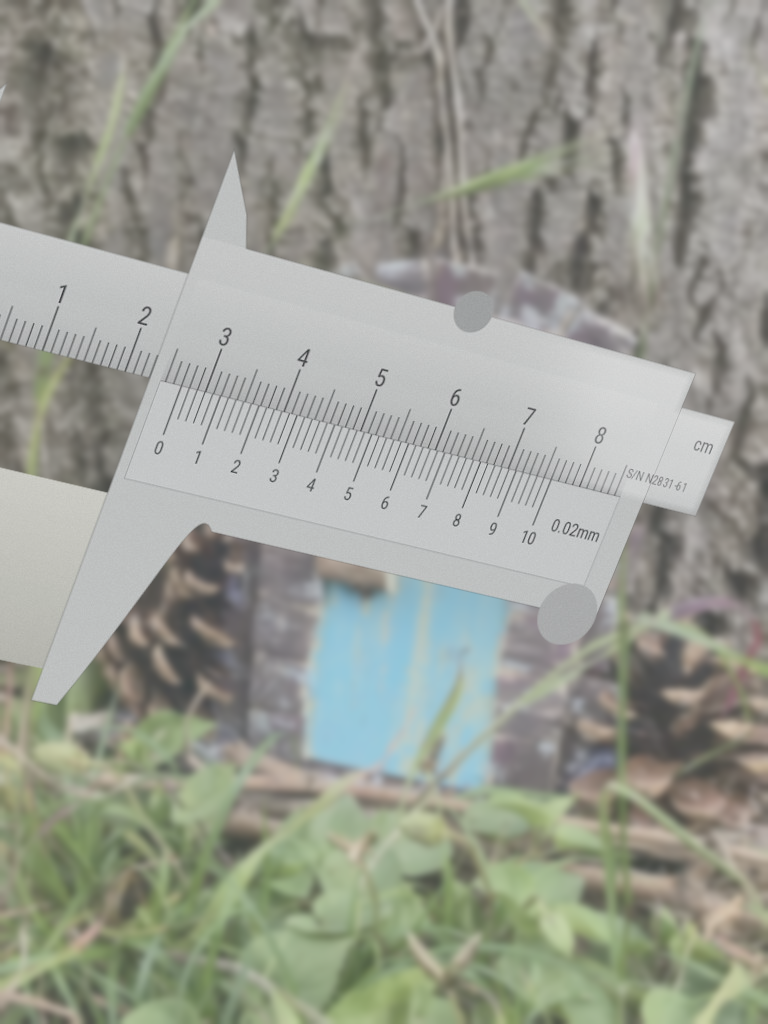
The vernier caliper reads 27.0 mm
